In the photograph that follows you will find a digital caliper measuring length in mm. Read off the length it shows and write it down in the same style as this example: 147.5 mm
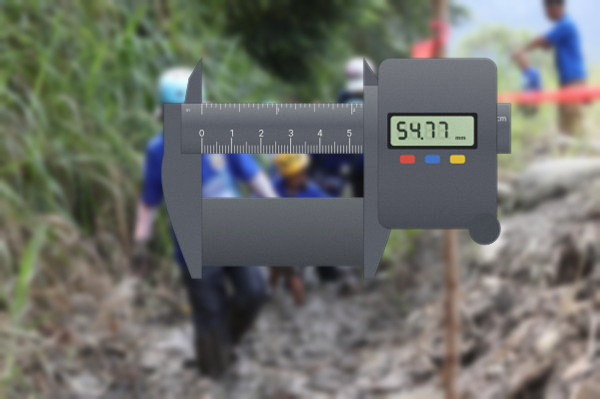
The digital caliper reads 54.77 mm
